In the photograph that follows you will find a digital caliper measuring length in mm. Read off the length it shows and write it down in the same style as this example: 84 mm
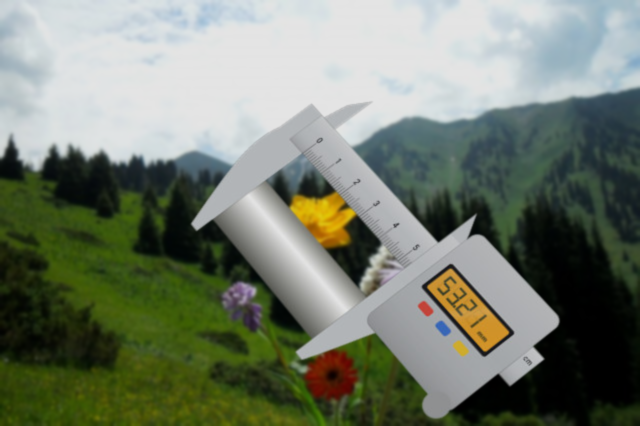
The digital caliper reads 53.21 mm
